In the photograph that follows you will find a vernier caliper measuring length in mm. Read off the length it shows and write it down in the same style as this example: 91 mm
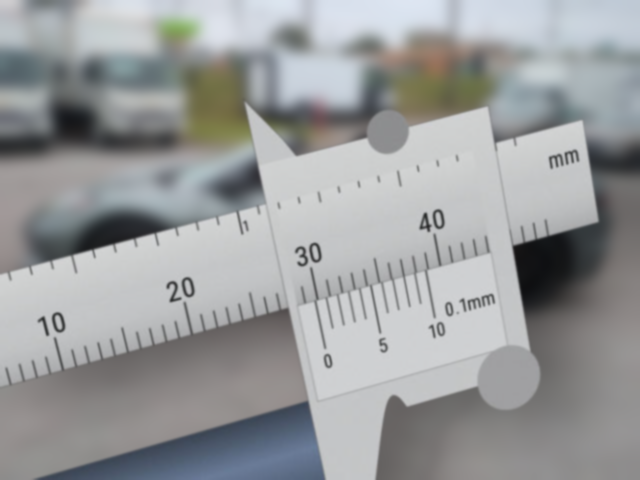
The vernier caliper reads 29.8 mm
